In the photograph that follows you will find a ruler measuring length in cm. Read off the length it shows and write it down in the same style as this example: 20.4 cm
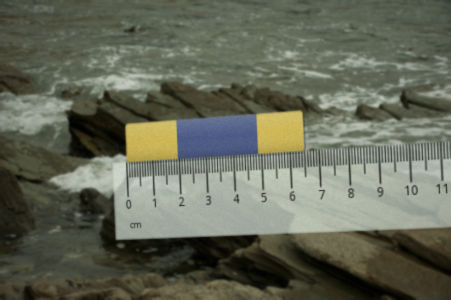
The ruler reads 6.5 cm
